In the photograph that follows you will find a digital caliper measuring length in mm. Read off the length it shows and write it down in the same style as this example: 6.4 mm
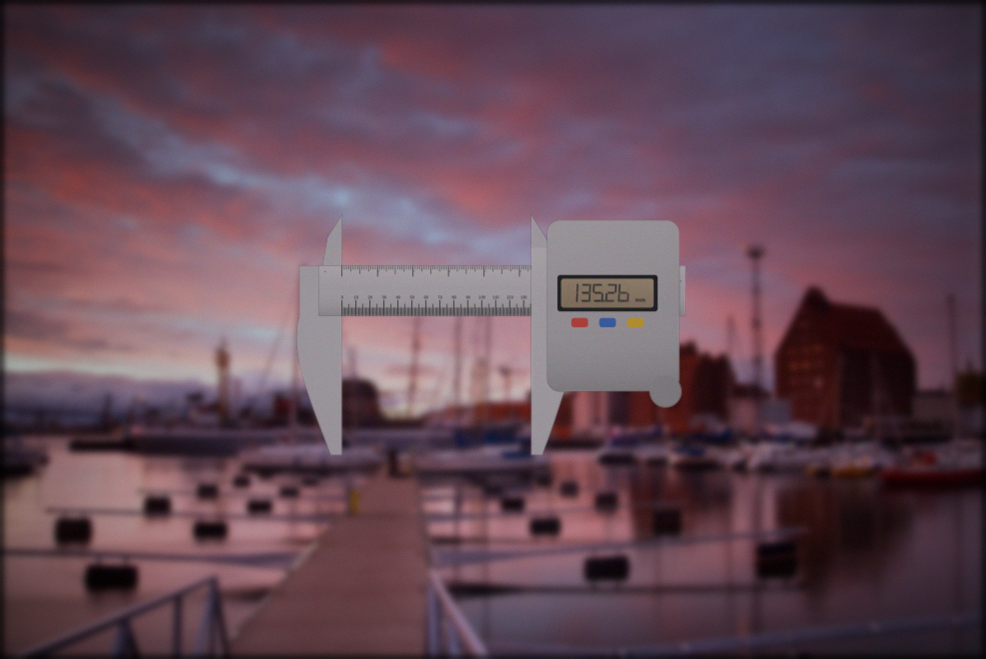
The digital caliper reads 135.26 mm
